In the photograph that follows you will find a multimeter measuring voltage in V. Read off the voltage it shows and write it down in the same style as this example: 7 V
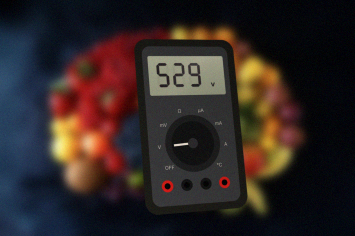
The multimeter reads 529 V
